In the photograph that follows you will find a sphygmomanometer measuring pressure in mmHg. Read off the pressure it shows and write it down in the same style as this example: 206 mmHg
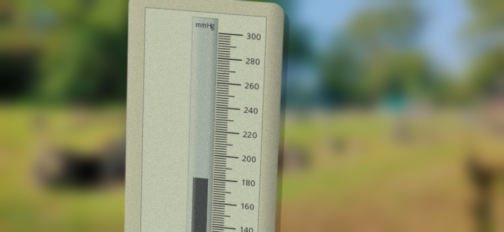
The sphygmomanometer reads 180 mmHg
